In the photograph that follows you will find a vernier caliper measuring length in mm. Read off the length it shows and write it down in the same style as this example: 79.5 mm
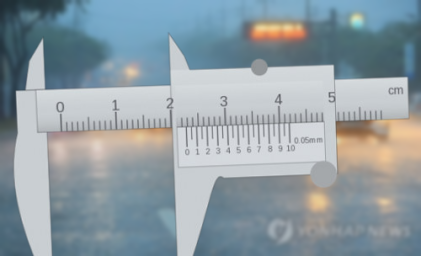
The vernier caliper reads 22.8 mm
